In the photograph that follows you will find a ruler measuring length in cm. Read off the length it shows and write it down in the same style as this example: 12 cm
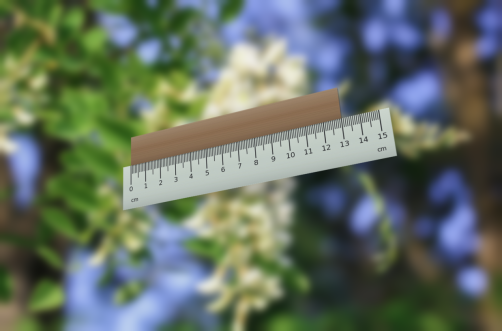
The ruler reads 13 cm
